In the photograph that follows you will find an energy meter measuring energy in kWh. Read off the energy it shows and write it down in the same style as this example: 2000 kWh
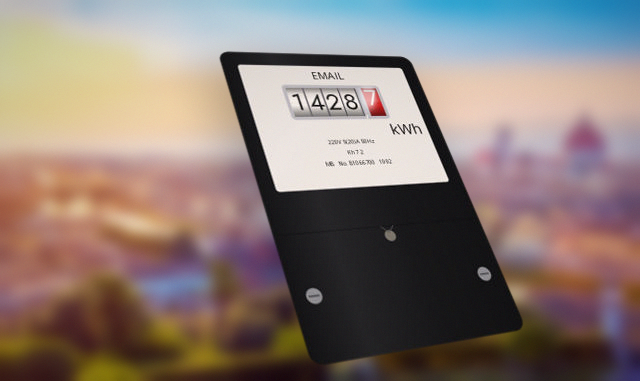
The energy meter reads 1428.7 kWh
